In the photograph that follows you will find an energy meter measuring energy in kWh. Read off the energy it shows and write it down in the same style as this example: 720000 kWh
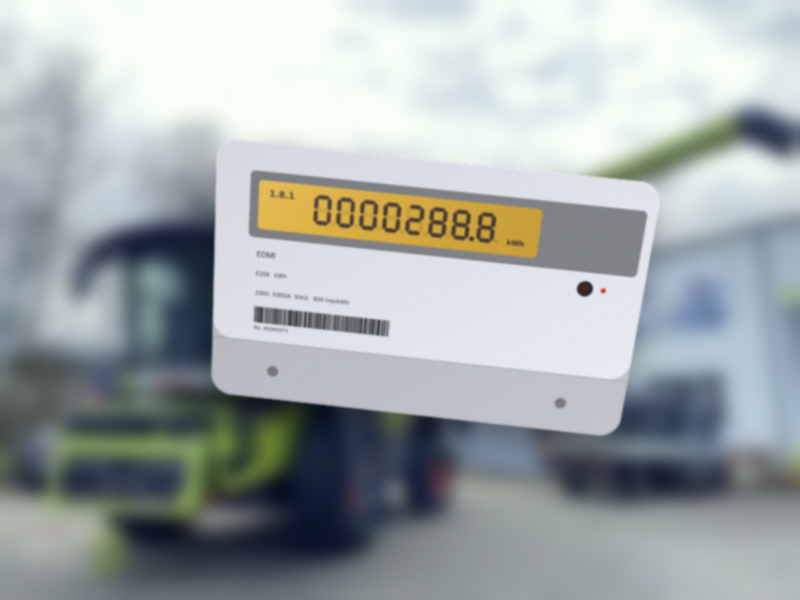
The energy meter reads 288.8 kWh
